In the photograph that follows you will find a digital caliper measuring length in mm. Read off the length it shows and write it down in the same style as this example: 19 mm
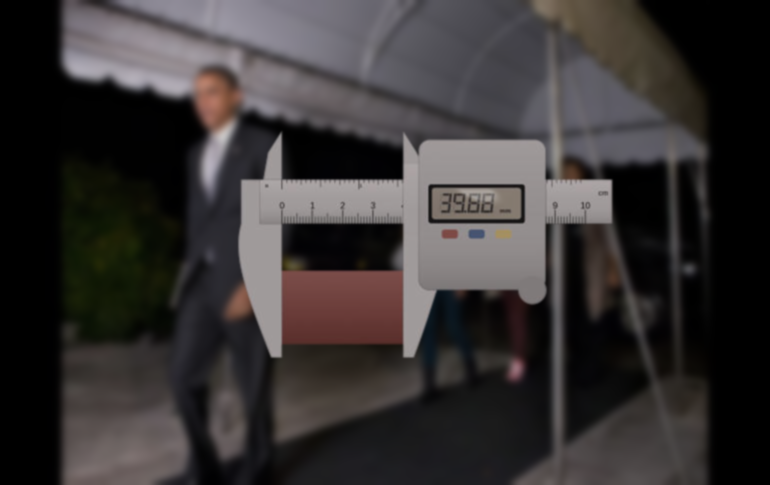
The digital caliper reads 39.88 mm
